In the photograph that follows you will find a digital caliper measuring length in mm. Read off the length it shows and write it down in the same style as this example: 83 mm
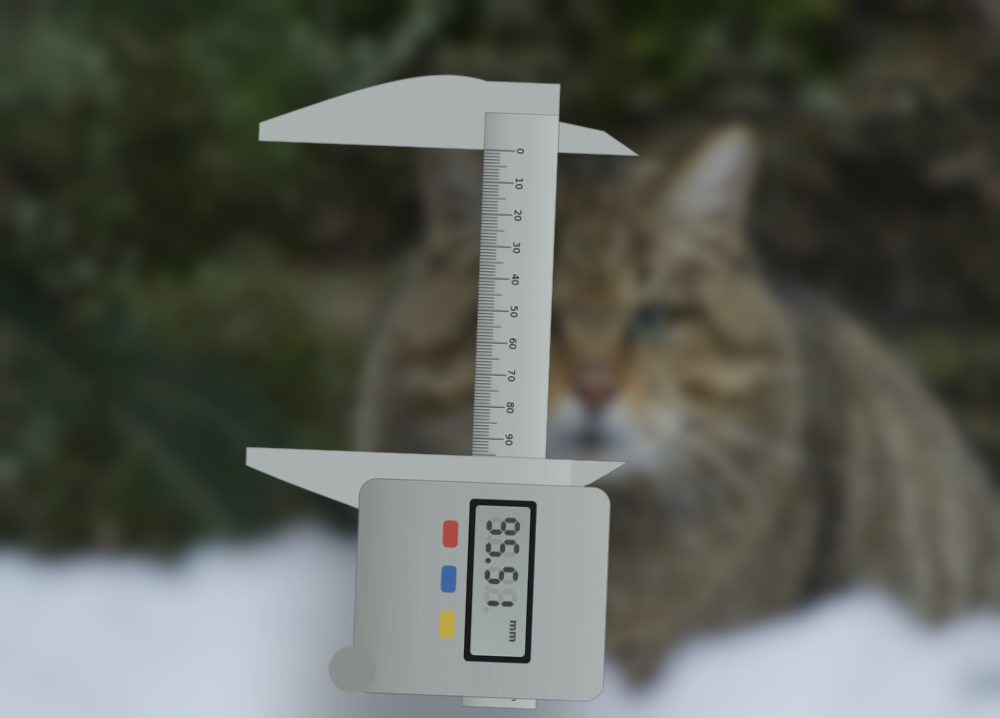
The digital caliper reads 95.51 mm
